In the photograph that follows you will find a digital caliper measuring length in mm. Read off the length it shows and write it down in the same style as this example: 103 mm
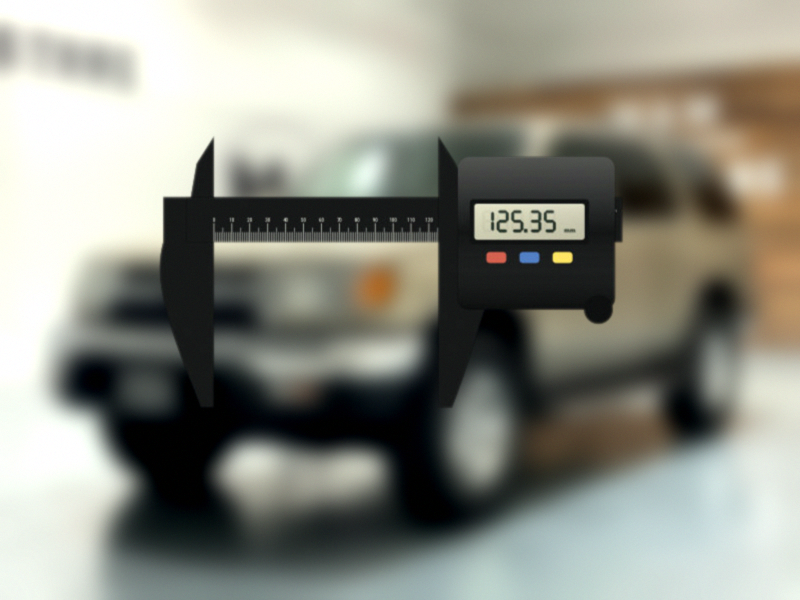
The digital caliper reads 125.35 mm
